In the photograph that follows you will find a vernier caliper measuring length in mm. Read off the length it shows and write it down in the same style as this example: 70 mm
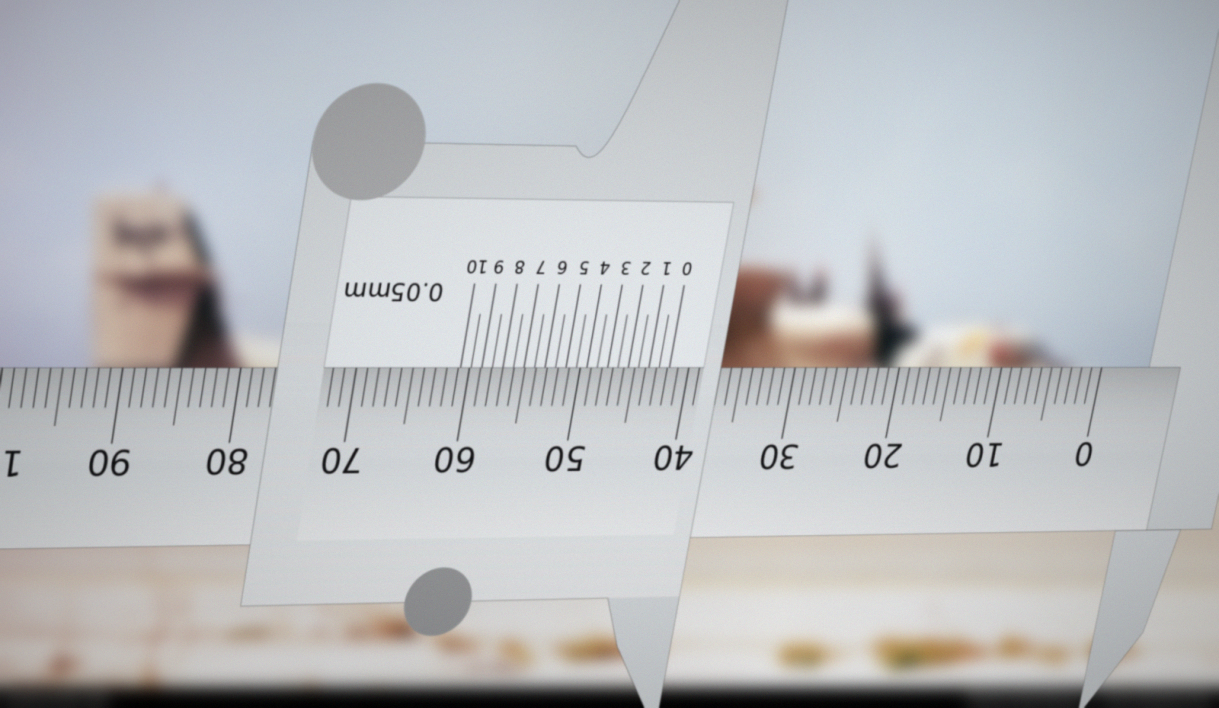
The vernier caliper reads 41.8 mm
